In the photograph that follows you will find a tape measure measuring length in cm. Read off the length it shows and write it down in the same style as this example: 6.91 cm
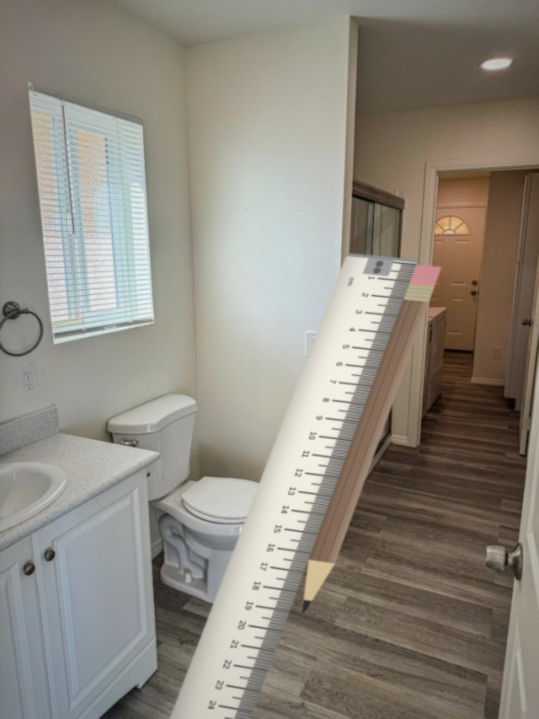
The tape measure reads 19 cm
